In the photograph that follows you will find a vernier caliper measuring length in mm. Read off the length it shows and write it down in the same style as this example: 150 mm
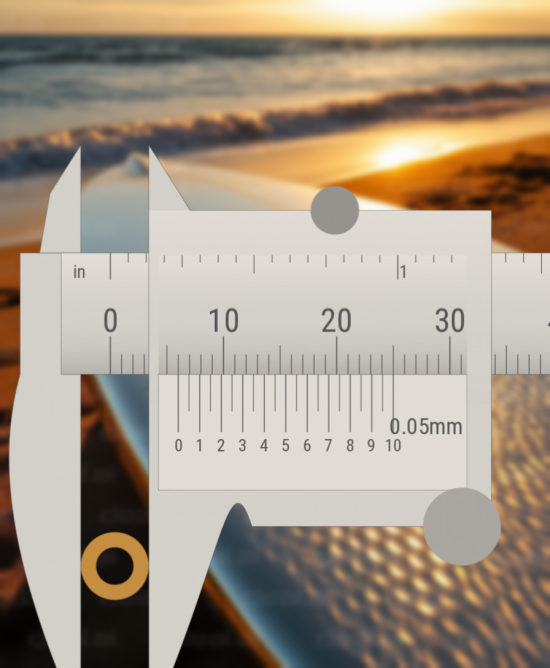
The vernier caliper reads 6.0 mm
